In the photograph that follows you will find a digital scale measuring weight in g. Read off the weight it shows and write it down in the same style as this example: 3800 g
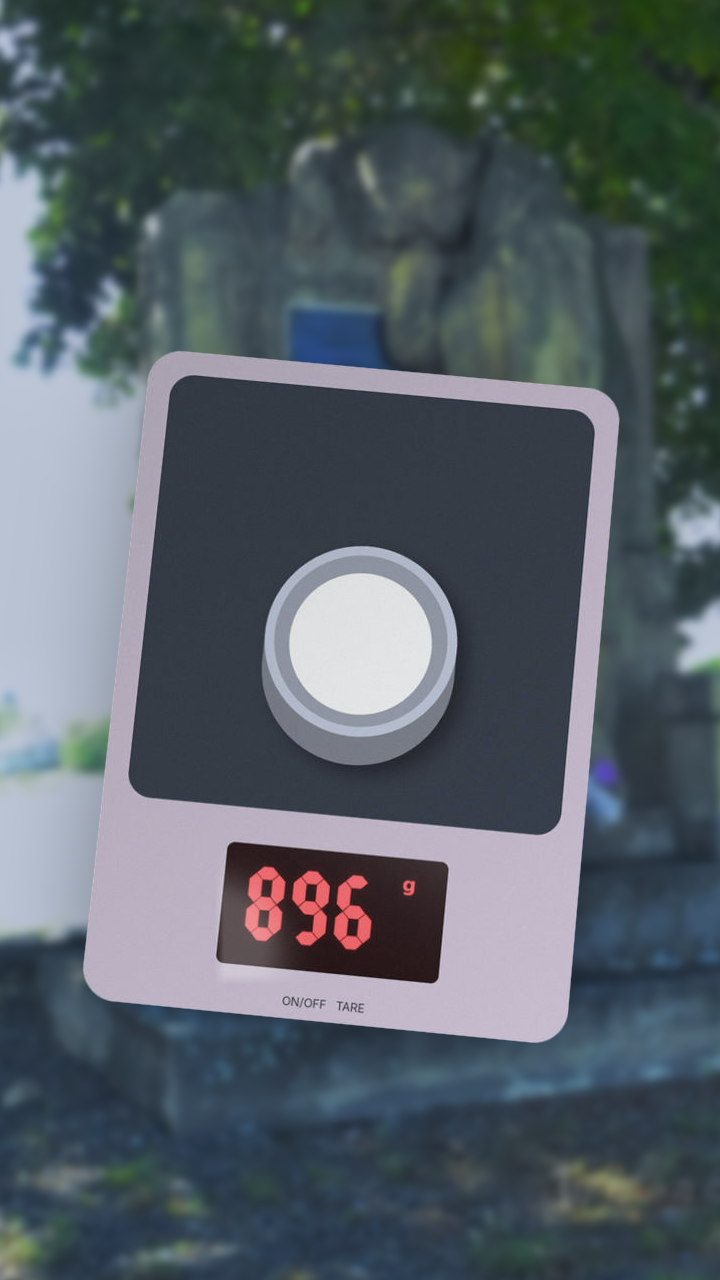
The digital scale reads 896 g
